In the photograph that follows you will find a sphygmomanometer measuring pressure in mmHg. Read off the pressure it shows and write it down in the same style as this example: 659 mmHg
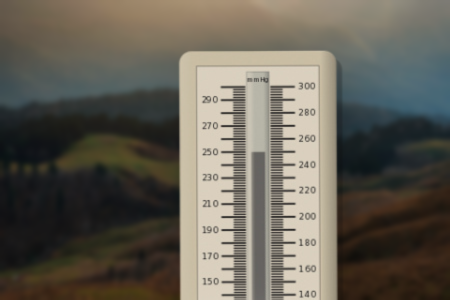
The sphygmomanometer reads 250 mmHg
